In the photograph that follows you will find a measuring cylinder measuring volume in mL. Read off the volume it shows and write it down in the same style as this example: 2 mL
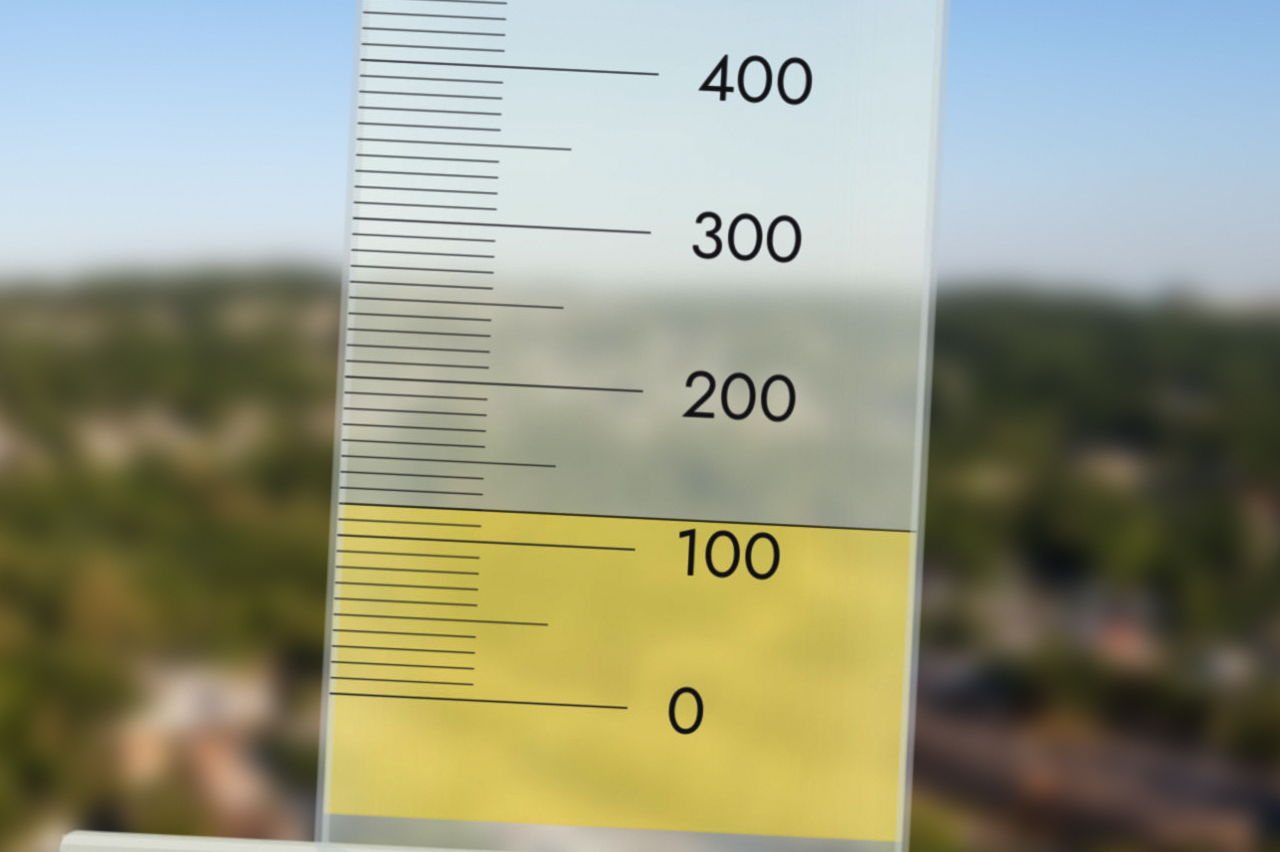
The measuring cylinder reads 120 mL
